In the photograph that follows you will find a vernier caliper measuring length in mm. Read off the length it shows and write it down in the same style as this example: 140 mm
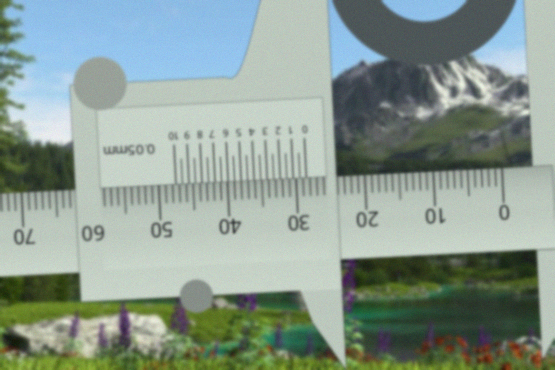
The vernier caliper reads 28.5 mm
